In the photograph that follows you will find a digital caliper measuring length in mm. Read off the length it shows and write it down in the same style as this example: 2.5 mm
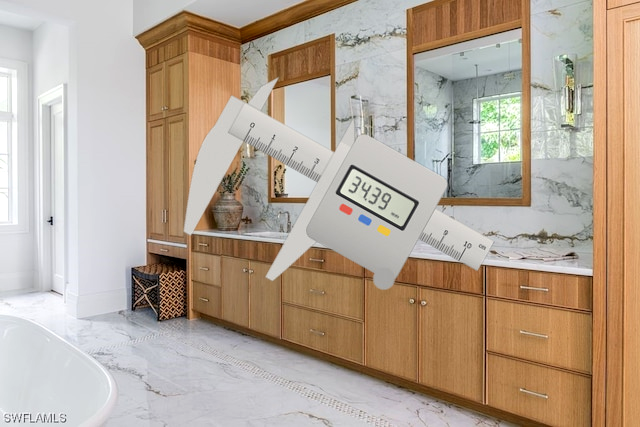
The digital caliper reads 34.39 mm
